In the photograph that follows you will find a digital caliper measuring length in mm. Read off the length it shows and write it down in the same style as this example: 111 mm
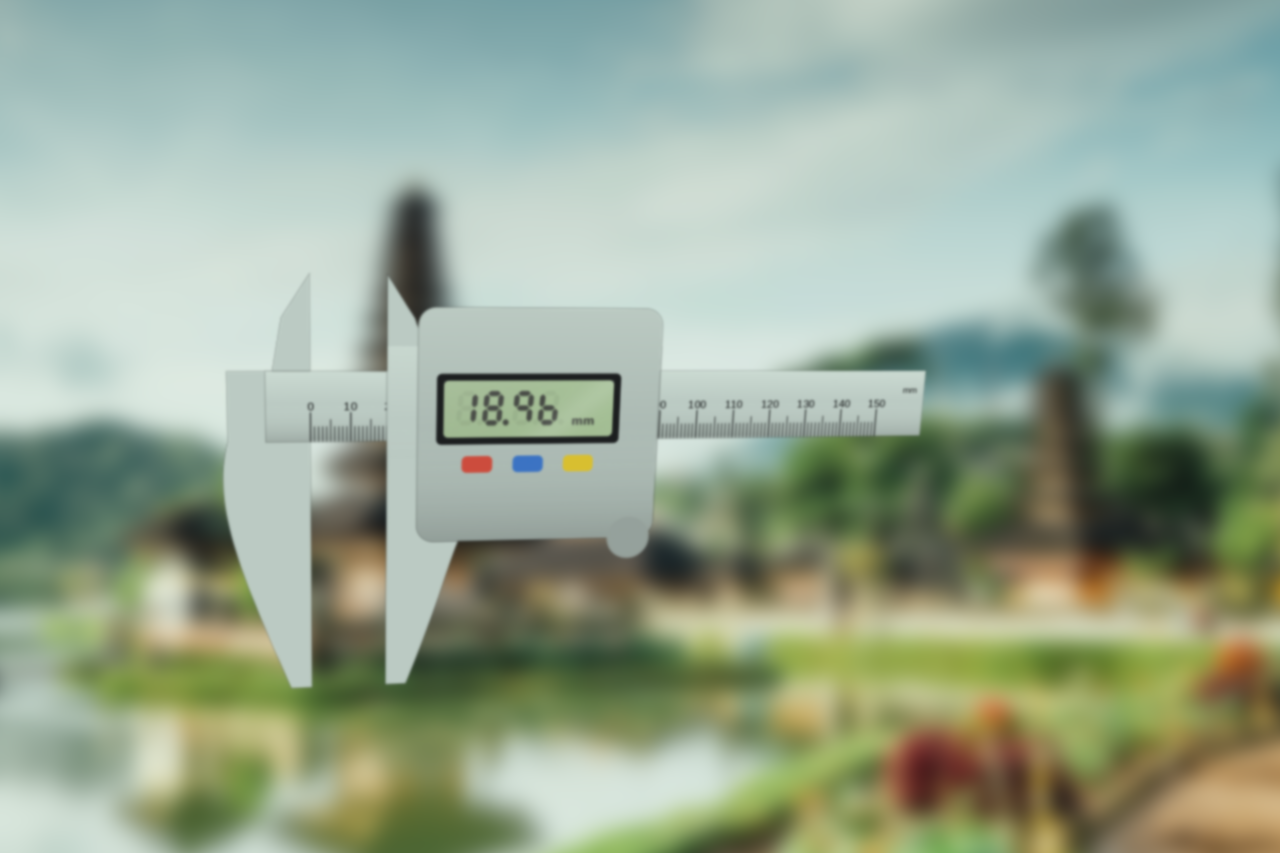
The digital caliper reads 18.96 mm
